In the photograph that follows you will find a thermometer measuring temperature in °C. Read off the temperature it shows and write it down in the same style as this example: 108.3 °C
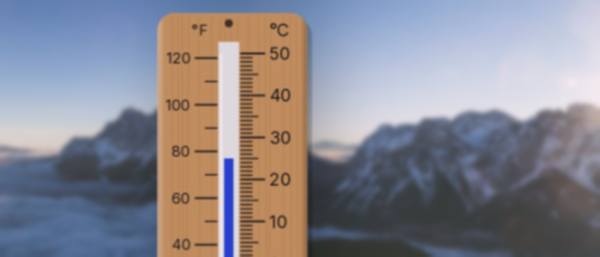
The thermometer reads 25 °C
